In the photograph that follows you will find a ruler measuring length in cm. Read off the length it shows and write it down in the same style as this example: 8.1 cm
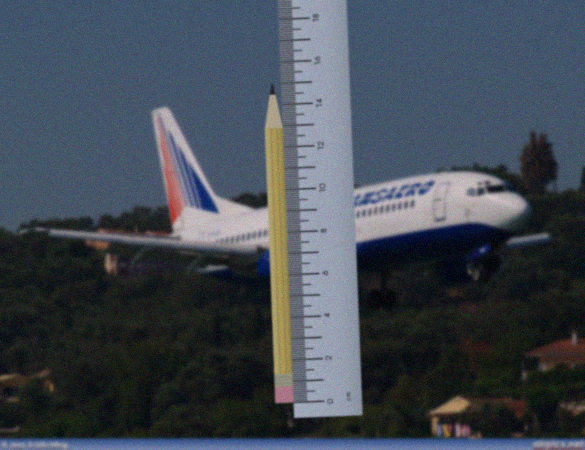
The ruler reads 15 cm
